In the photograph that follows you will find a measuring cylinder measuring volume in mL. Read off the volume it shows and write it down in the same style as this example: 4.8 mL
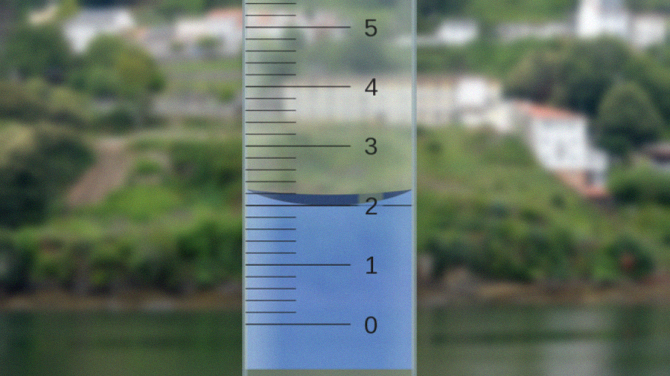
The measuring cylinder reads 2 mL
